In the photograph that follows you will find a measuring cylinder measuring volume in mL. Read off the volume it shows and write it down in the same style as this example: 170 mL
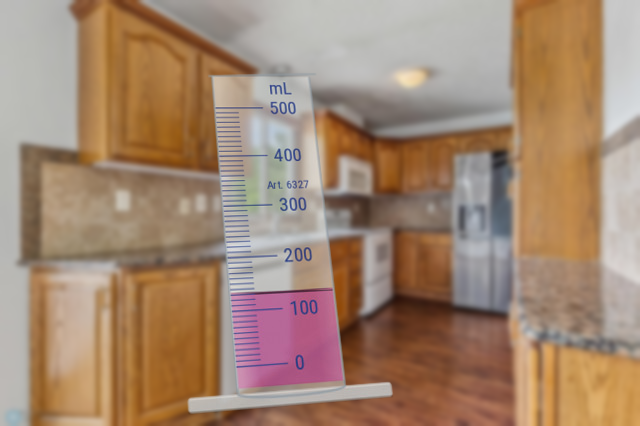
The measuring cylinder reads 130 mL
